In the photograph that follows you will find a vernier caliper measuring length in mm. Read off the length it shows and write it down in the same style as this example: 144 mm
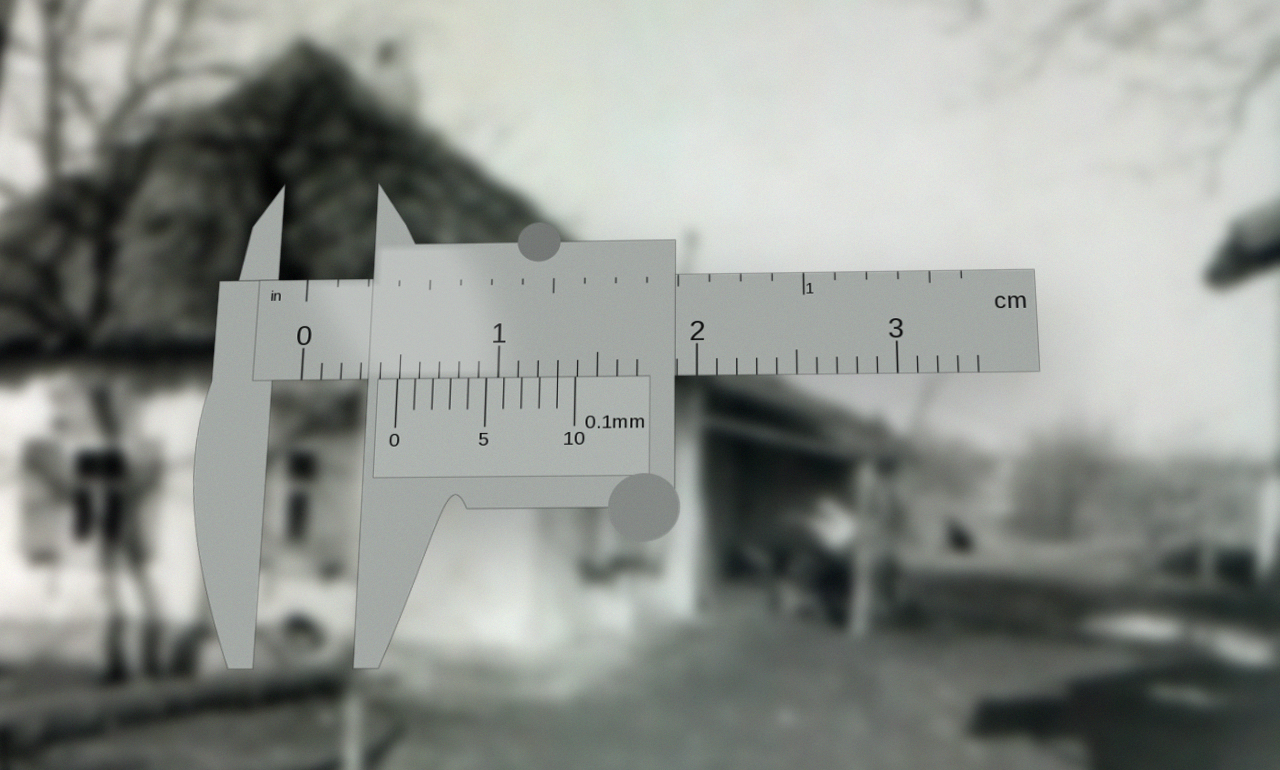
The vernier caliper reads 4.9 mm
